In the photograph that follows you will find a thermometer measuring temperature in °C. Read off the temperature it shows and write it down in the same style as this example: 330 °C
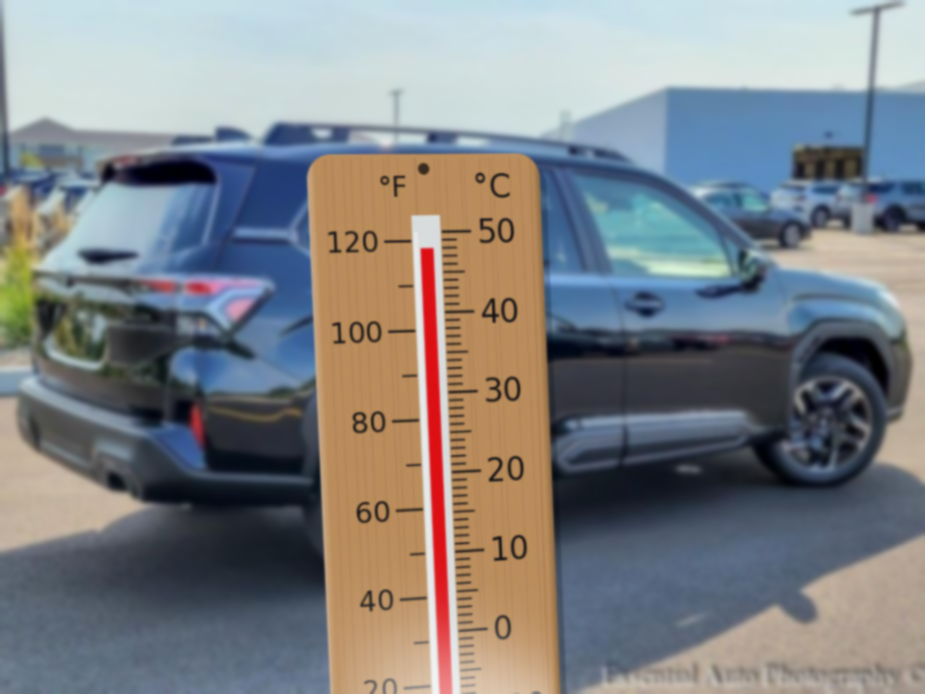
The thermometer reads 48 °C
